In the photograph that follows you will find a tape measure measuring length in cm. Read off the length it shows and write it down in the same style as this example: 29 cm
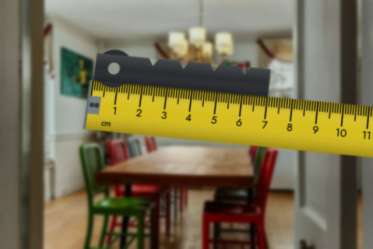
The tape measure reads 7 cm
